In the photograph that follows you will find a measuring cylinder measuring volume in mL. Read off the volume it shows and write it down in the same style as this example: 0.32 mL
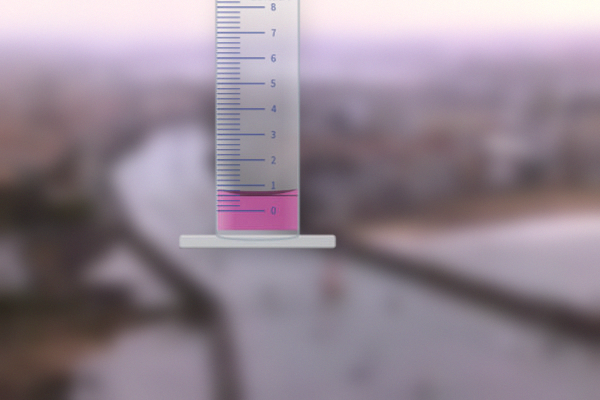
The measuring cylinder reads 0.6 mL
